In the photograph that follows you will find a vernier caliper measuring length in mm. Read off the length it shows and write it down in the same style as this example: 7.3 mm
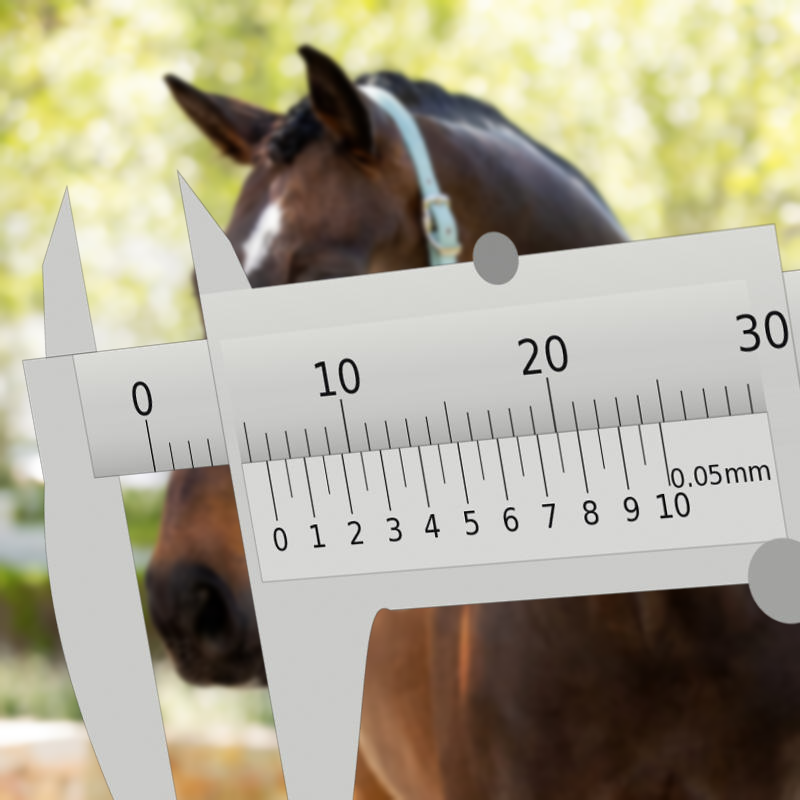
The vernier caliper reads 5.8 mm
